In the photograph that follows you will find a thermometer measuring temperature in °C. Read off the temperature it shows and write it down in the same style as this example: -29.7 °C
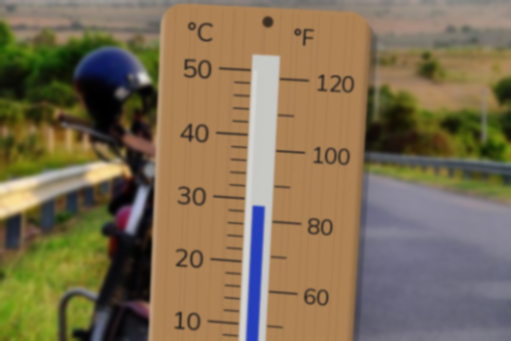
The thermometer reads 29 °C
